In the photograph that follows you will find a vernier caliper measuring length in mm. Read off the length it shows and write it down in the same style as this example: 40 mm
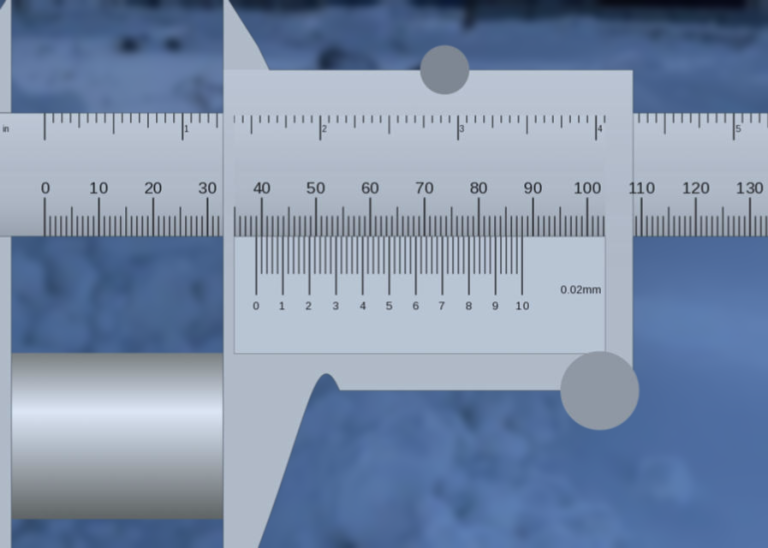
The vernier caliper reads 39.0 mm
